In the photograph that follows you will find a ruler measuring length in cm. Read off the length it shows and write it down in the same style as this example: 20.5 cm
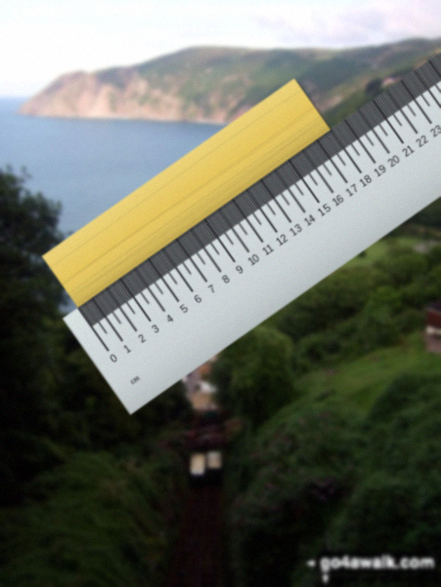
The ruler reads 18 cm
